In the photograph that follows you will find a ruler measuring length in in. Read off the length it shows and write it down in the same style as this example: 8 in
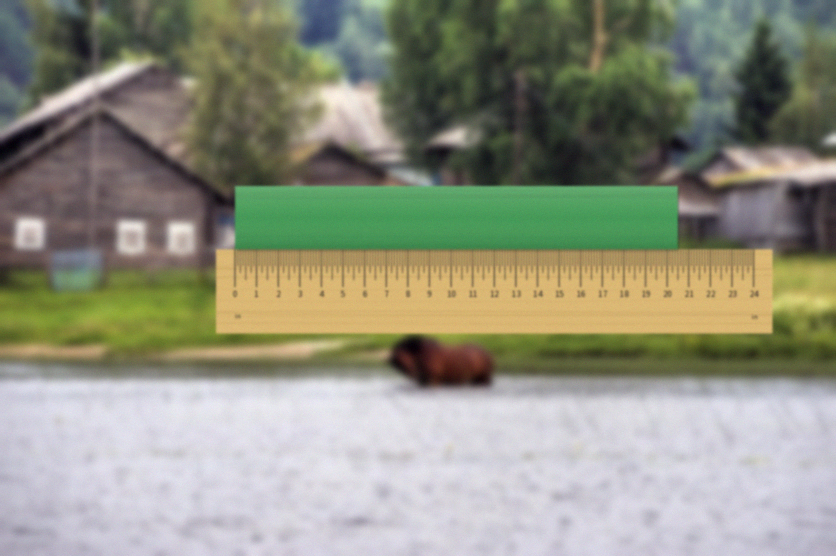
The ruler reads 20.5 in
